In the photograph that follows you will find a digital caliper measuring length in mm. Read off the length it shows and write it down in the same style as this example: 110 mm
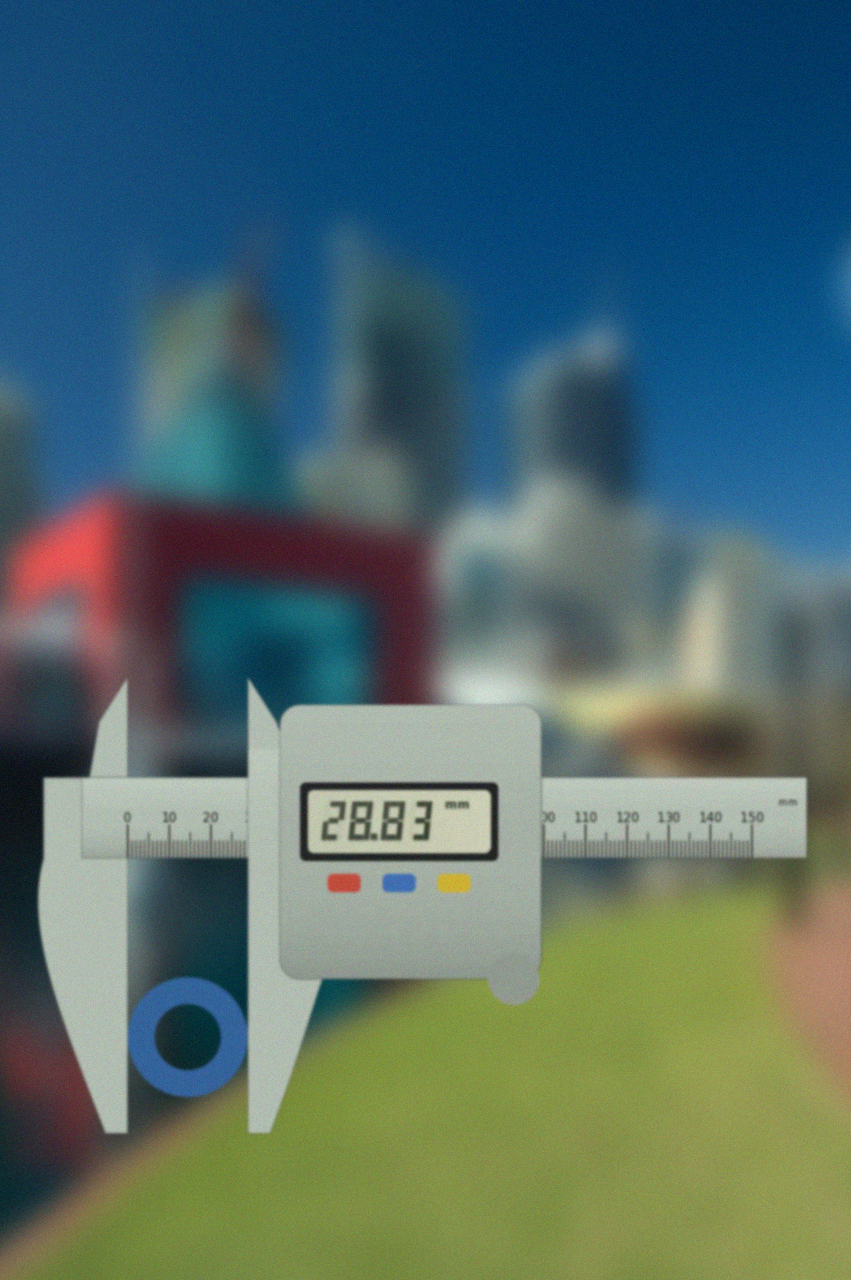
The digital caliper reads 28.83 mm
